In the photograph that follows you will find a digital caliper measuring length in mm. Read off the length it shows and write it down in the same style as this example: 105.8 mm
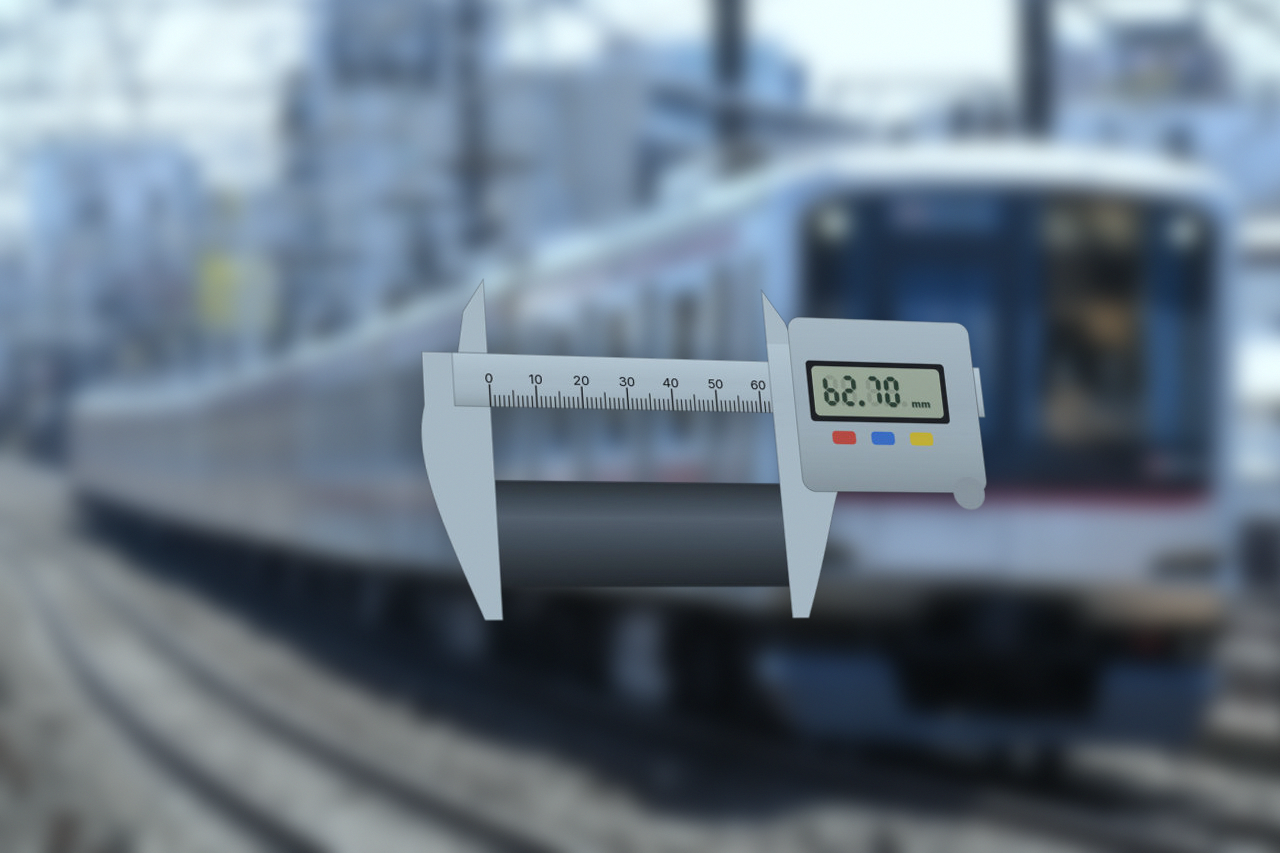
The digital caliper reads 62.70 mm
